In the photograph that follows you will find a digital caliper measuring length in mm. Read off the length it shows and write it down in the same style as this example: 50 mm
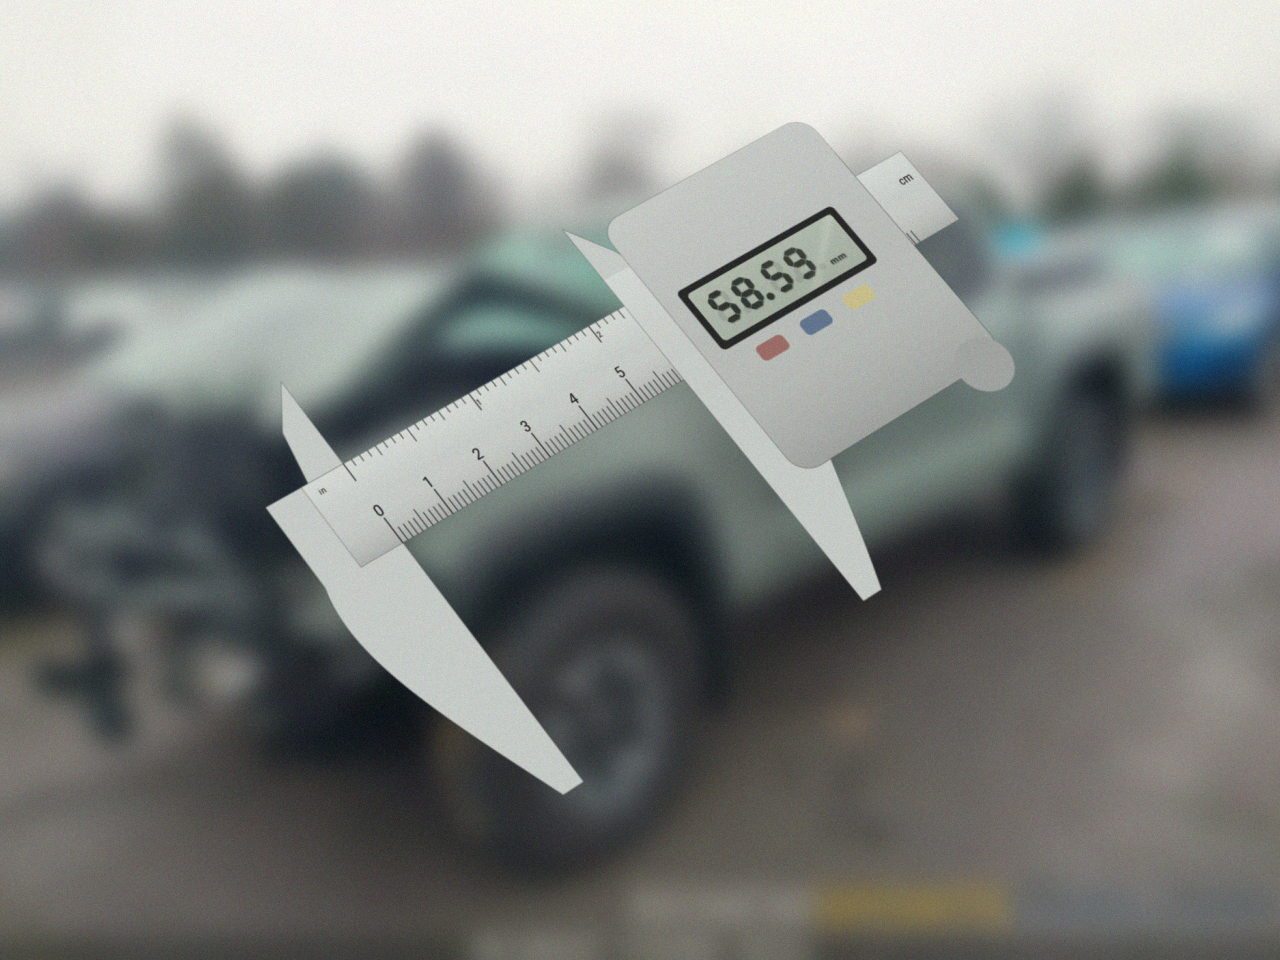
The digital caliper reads 58.59 mm
